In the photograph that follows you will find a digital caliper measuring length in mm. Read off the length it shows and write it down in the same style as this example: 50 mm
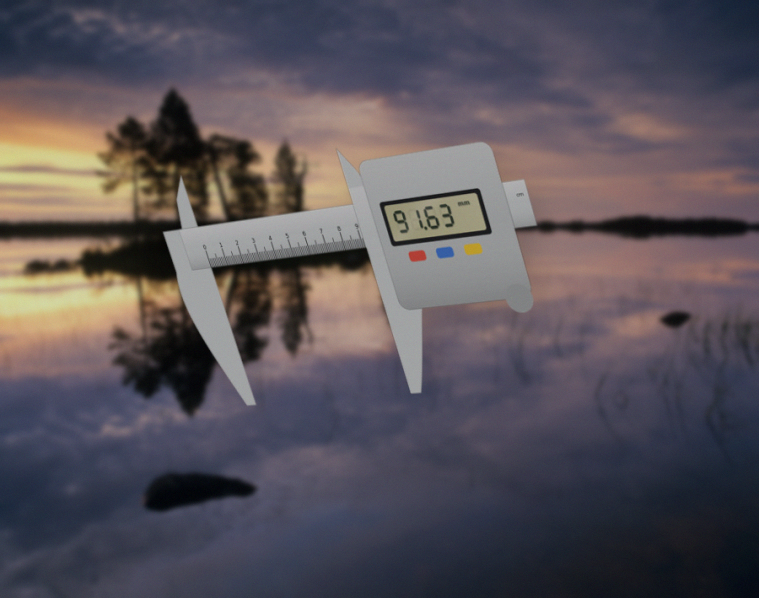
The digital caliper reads 91.63 mm
